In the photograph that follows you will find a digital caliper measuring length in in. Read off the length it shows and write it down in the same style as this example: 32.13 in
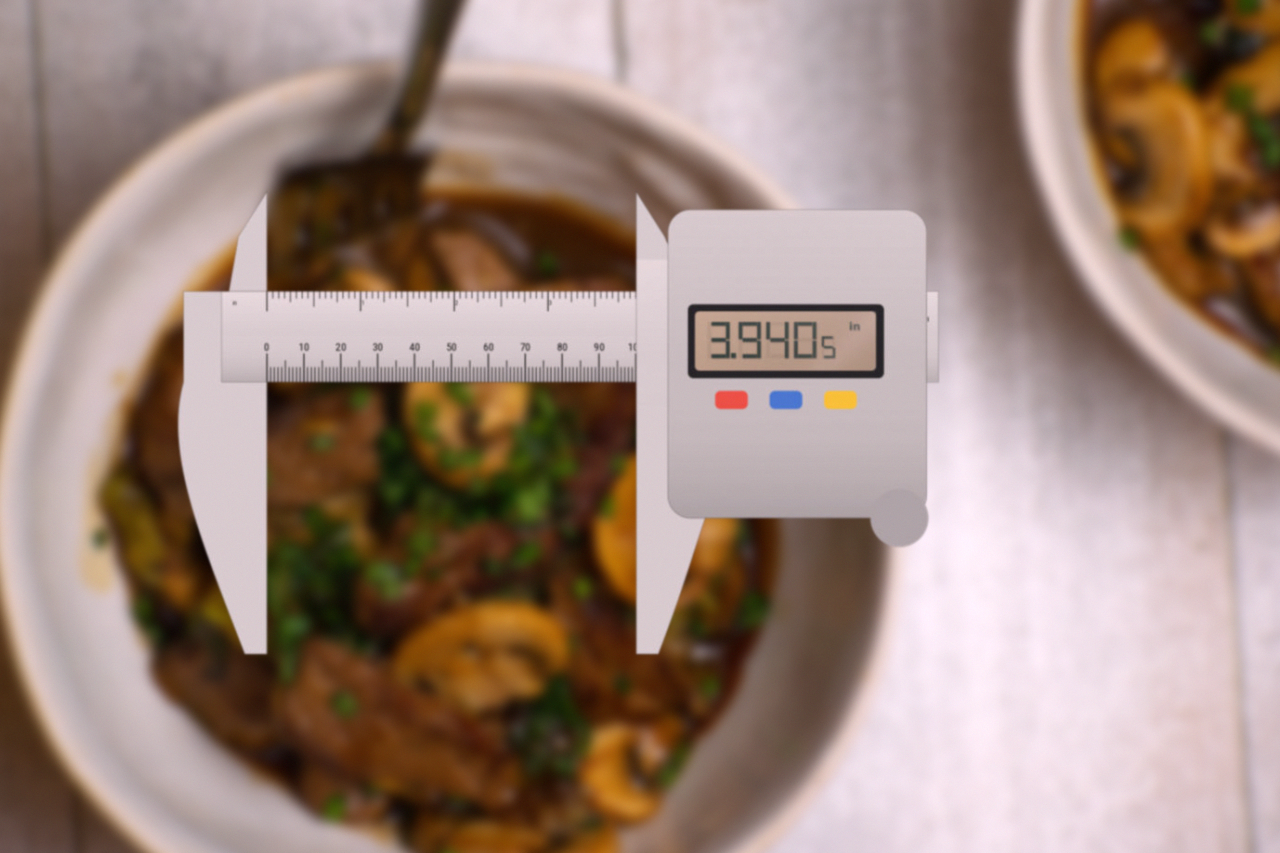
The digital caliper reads 3.9405 in
